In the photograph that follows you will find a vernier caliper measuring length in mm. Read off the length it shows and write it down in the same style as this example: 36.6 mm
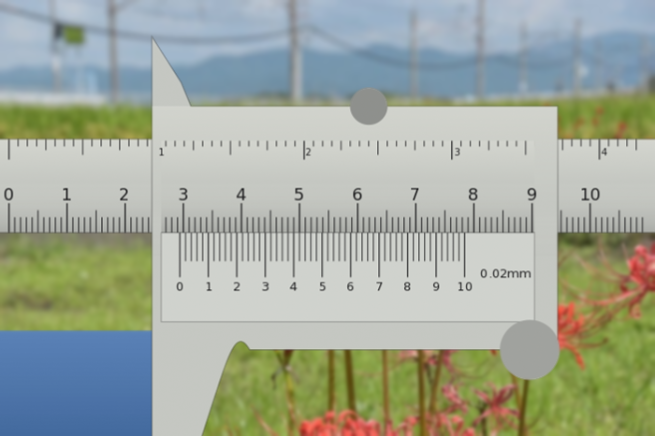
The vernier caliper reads 29.4 mm
